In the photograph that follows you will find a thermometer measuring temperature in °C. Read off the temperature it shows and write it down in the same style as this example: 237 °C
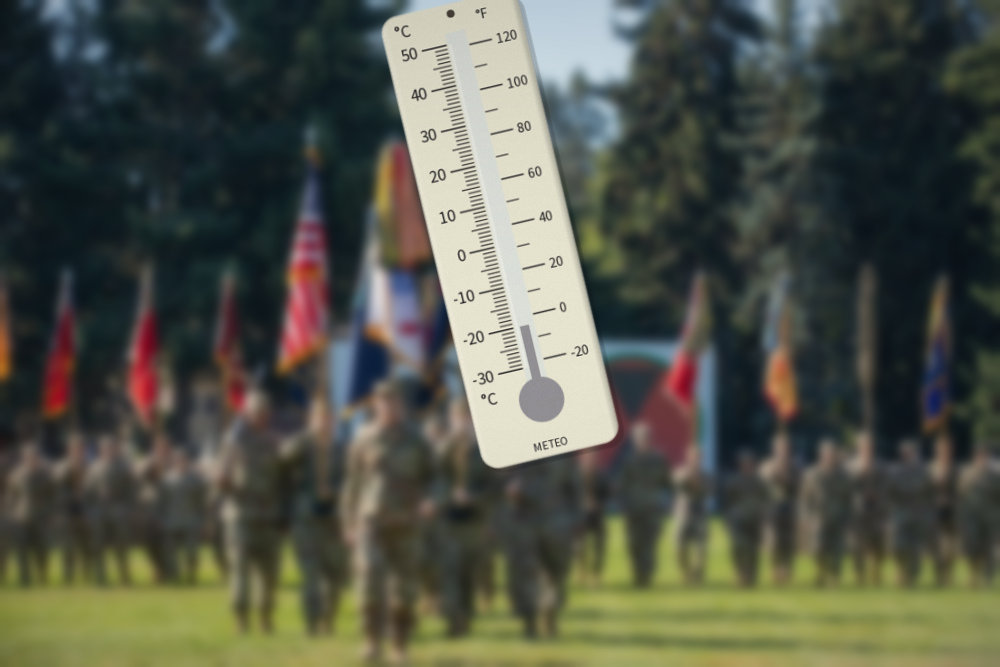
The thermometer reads -20 °C
